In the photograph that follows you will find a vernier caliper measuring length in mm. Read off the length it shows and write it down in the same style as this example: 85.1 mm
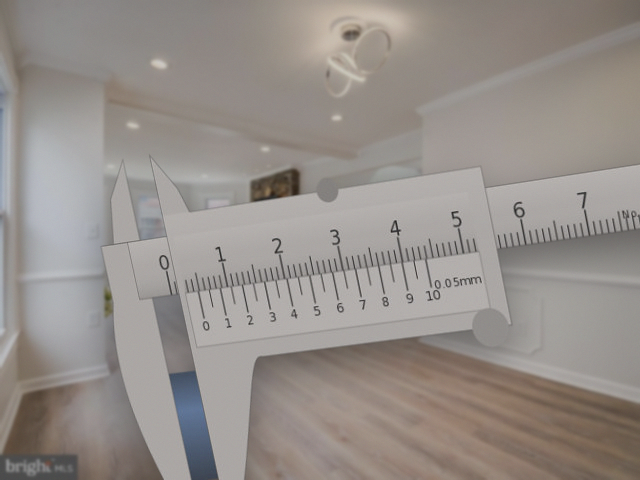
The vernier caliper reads 4.8 mm
